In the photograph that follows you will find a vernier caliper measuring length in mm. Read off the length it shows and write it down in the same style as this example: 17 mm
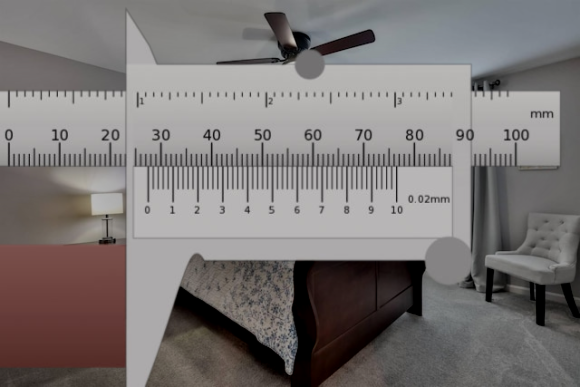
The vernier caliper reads 27.5 mm
